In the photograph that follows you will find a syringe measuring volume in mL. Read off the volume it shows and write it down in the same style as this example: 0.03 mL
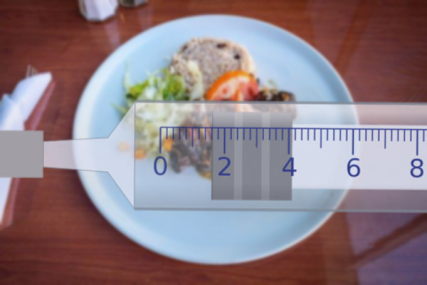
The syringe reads 1.6 mL
